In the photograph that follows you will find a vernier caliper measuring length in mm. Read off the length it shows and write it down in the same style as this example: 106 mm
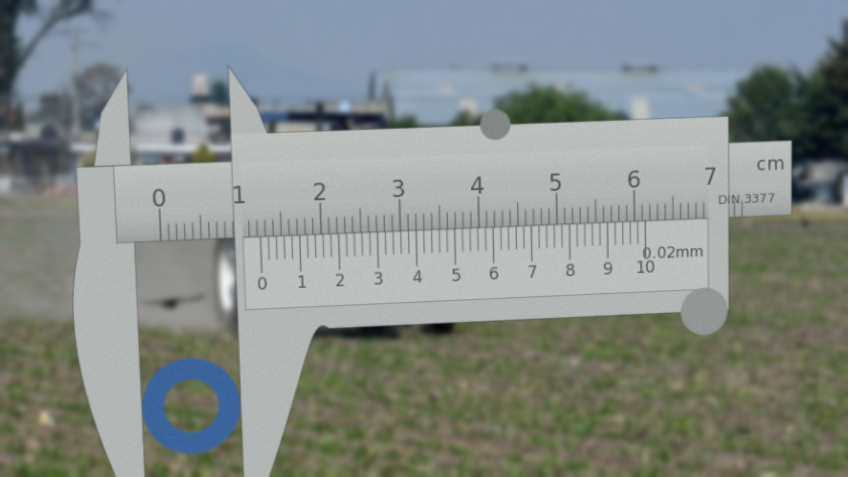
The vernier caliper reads 12.4 mm
